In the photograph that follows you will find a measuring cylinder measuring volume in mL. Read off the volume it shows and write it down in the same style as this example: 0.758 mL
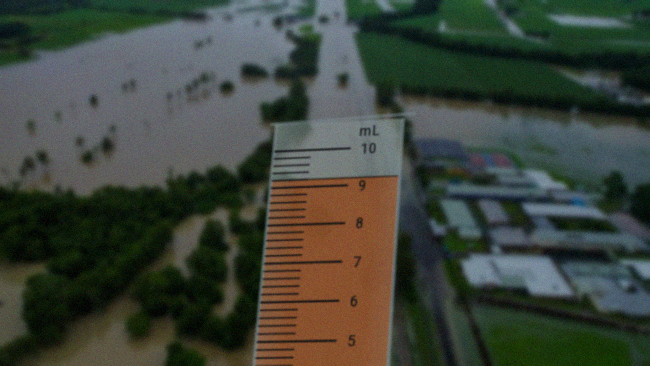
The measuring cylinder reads 9.2 mL
